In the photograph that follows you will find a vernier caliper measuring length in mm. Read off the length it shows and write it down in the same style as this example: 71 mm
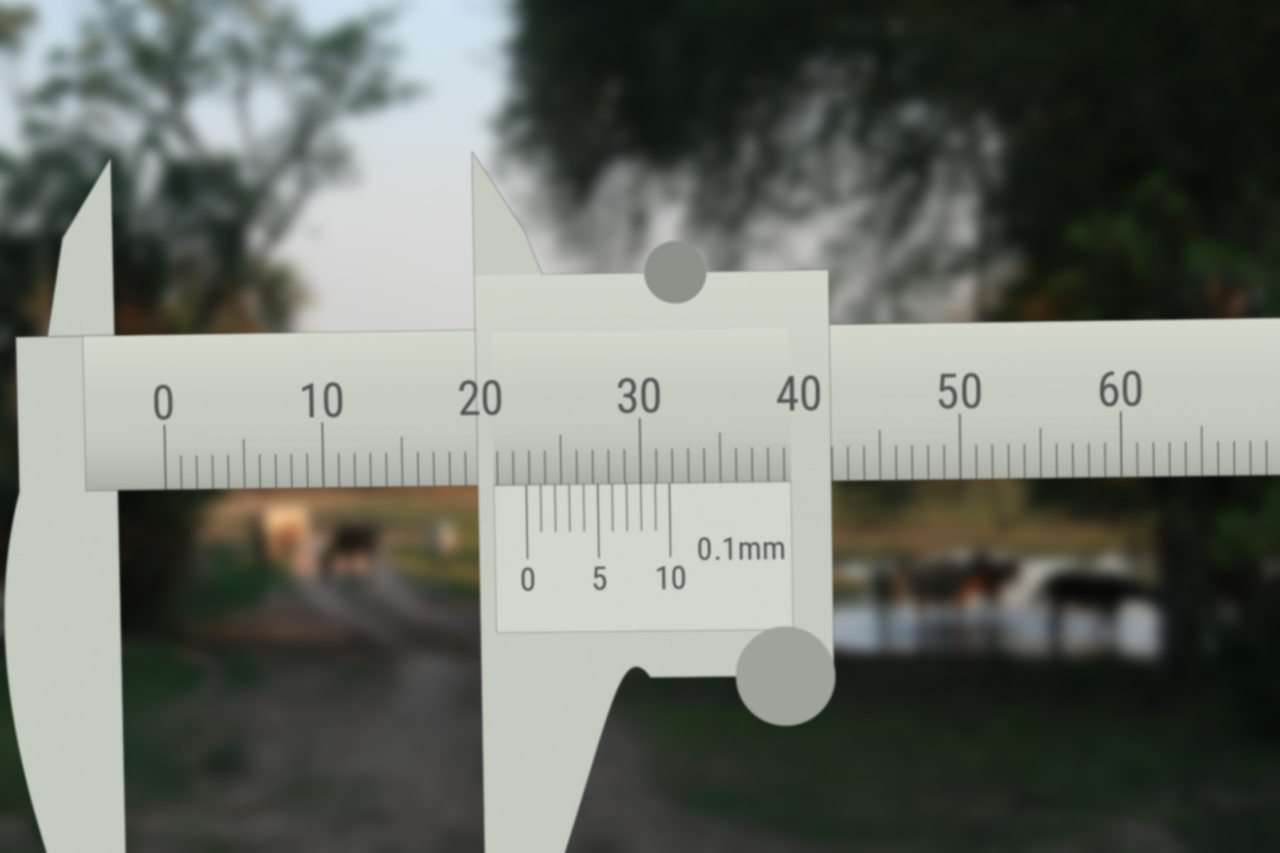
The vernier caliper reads 22.8 mm
